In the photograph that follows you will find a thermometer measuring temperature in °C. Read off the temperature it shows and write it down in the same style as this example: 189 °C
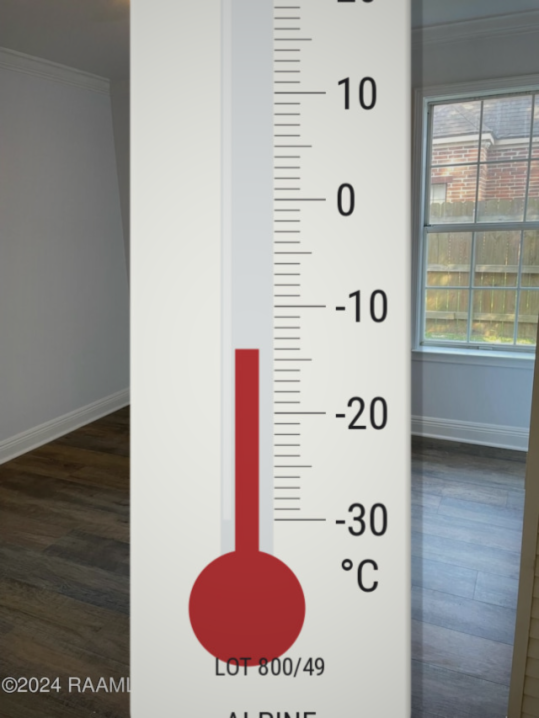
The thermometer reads -14 °C
